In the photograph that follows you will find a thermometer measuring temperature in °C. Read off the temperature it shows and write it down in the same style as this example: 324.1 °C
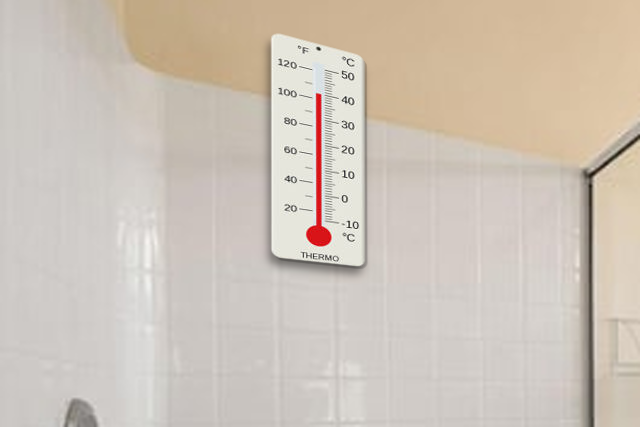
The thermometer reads 40 °C
